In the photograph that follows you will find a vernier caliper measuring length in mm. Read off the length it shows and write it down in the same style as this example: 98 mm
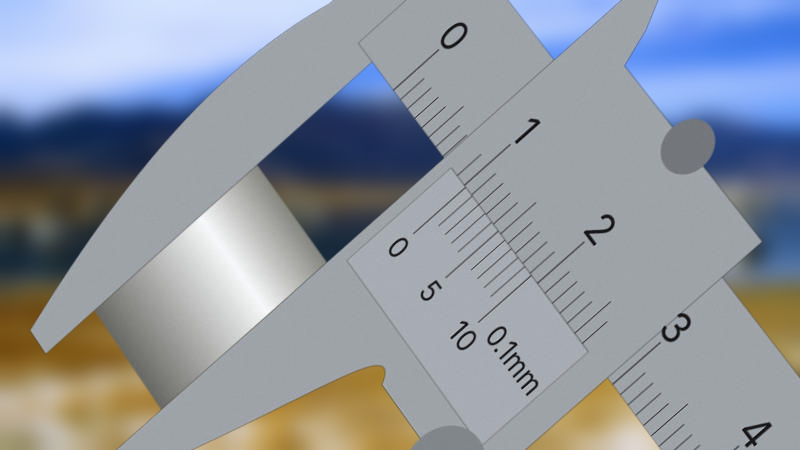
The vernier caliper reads 10.2 mm
